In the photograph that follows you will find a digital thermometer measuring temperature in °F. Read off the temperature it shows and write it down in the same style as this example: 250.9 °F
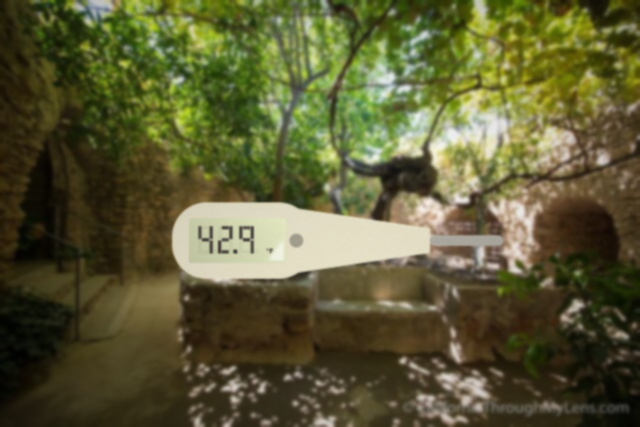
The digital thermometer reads 42.9 °F
